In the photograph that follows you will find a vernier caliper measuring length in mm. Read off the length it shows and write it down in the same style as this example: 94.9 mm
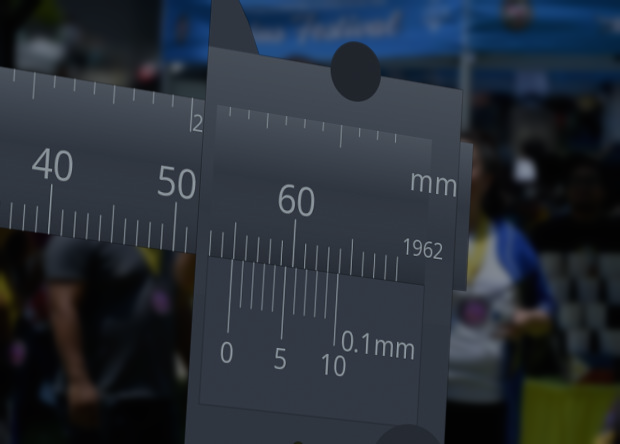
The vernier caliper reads 54.9 mm
